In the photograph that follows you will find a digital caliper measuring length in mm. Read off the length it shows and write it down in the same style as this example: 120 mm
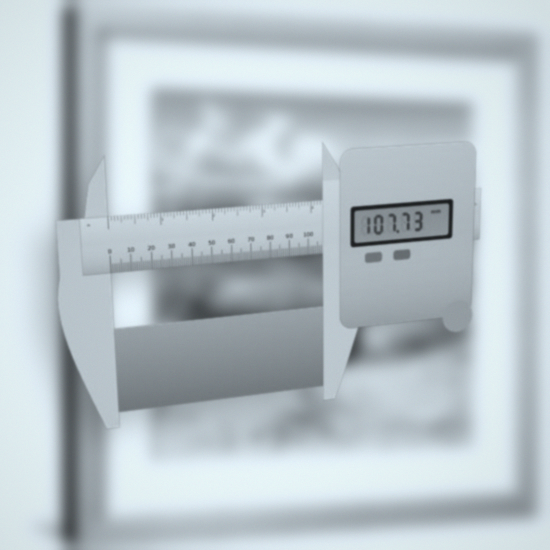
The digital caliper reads 107.73 mm
